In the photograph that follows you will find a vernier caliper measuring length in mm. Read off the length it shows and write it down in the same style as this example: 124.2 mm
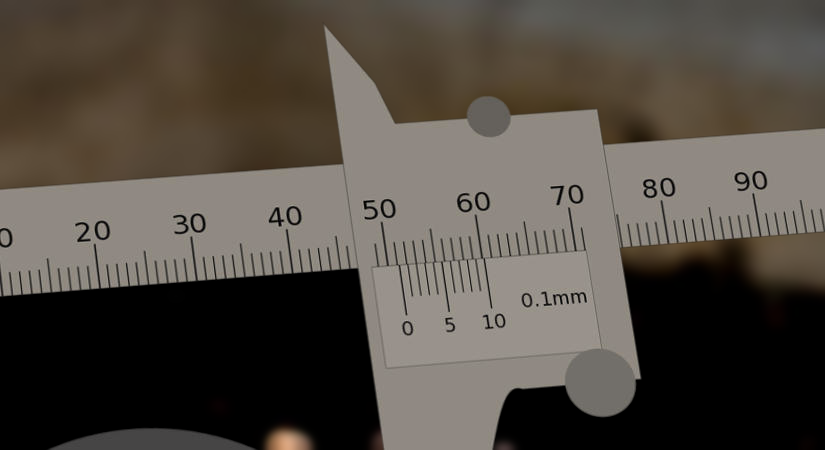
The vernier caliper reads 51.2 mm
